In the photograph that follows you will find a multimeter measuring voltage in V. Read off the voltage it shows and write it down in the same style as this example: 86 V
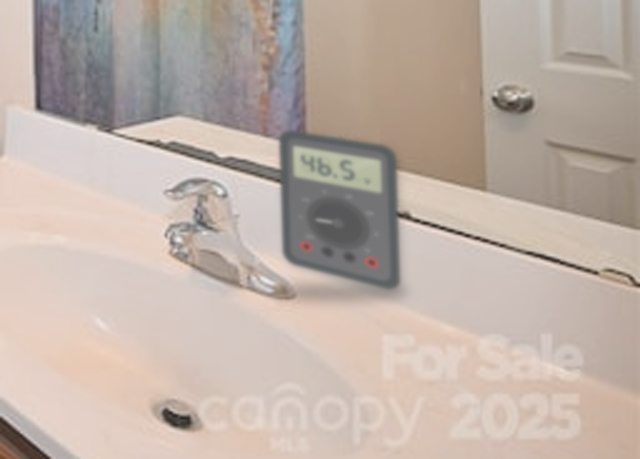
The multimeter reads 46.5 V
